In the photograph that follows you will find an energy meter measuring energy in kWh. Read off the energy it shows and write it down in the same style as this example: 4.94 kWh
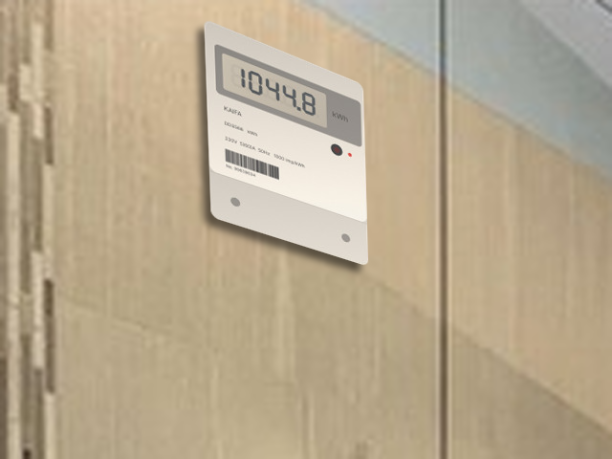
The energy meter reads 1044.8 kWh
